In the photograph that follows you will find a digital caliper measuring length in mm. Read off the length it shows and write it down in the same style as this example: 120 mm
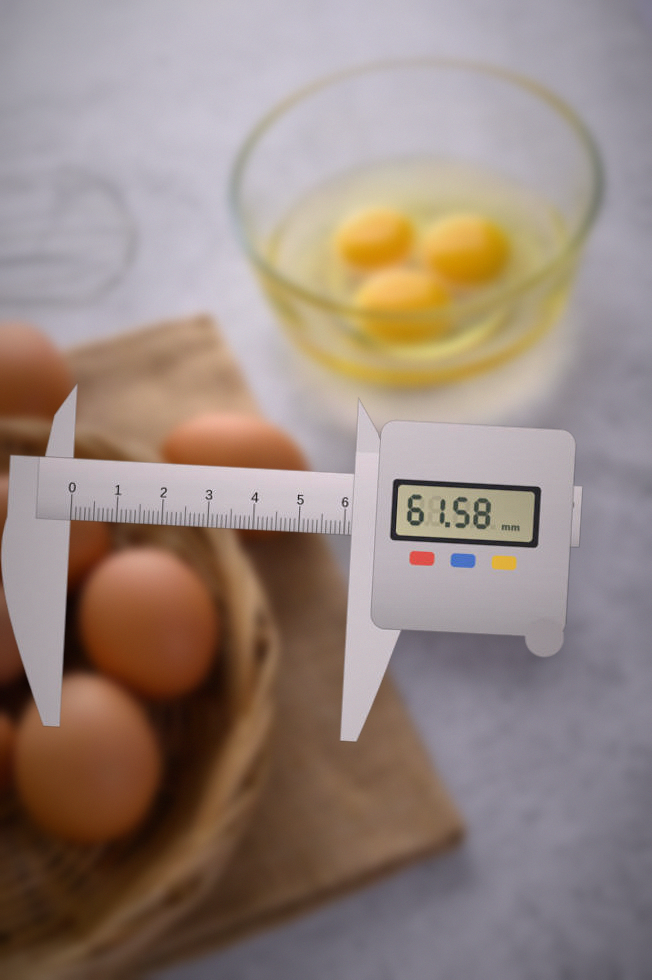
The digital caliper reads 61.58 mm
